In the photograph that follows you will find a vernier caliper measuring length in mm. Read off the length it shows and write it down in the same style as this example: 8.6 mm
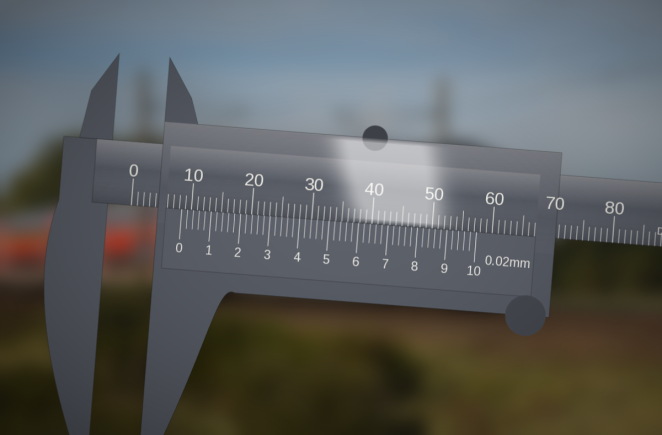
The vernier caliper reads 8.4 mm
